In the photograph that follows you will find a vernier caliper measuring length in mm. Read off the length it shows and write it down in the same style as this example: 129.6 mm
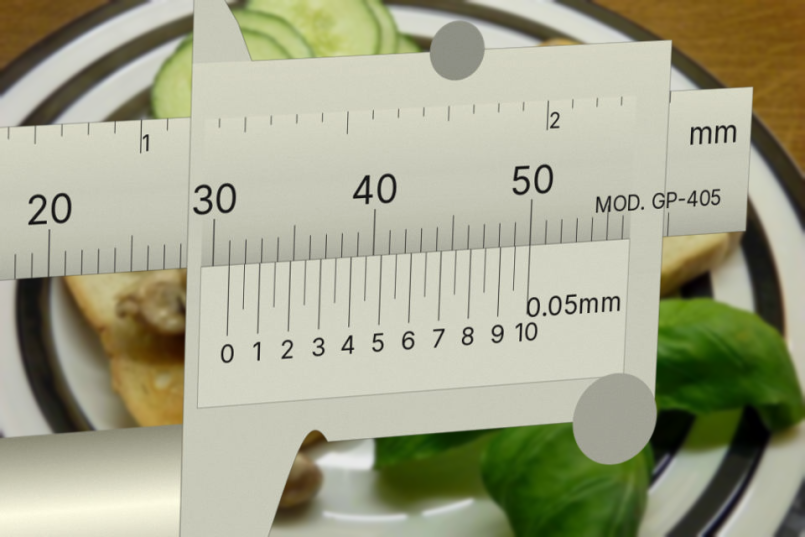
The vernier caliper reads 31.0 mm
